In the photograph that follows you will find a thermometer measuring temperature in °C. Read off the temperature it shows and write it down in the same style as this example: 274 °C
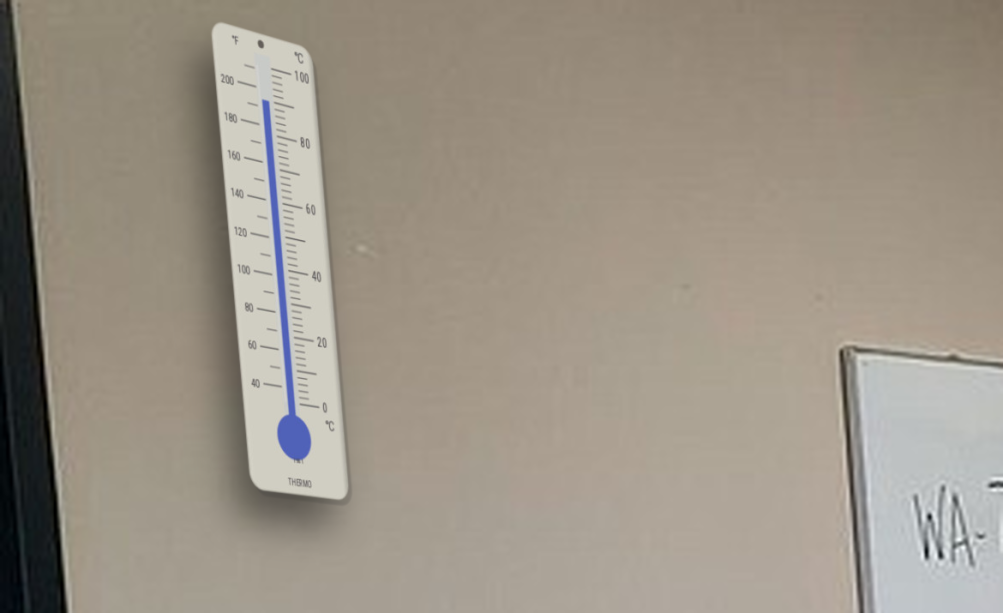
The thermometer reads 90 °C
